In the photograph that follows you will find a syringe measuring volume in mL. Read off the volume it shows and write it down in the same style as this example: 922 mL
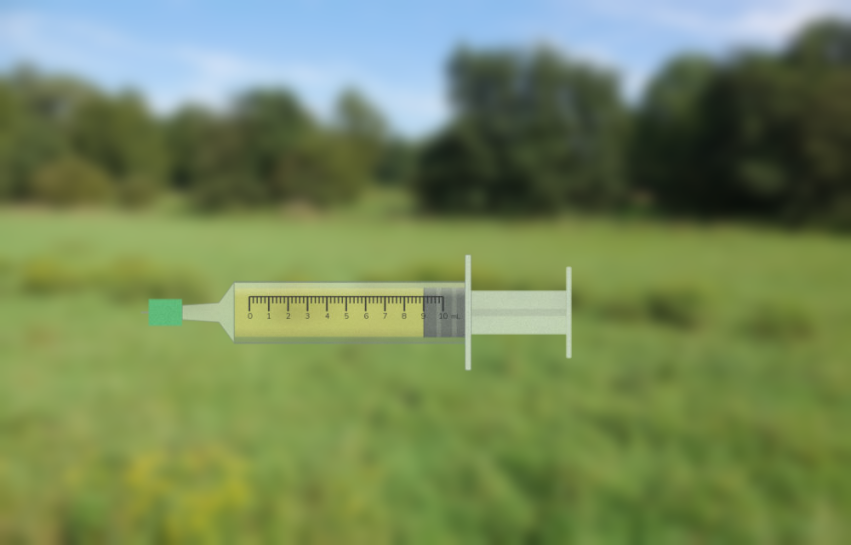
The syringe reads 9 mL
